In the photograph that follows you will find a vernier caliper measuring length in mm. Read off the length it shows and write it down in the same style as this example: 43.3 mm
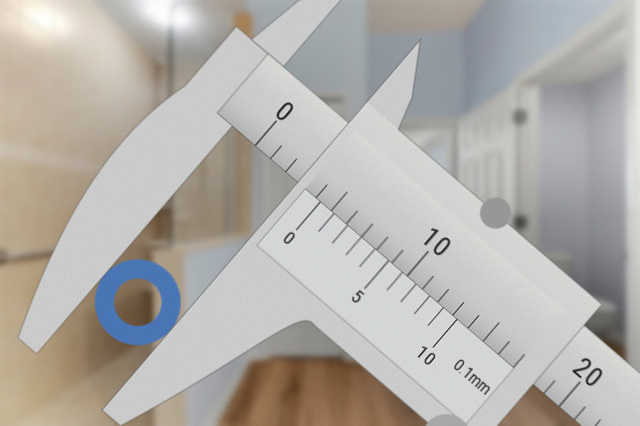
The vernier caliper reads 4.3 mm
